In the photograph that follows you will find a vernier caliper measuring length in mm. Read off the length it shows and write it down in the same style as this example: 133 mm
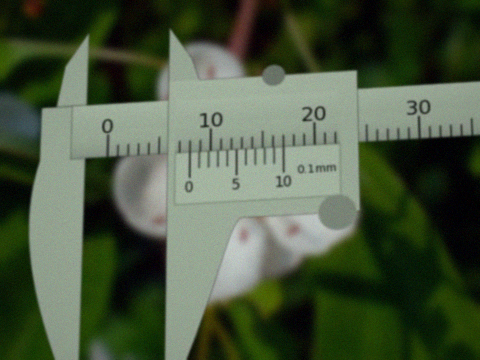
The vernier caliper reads 8.0 mm
